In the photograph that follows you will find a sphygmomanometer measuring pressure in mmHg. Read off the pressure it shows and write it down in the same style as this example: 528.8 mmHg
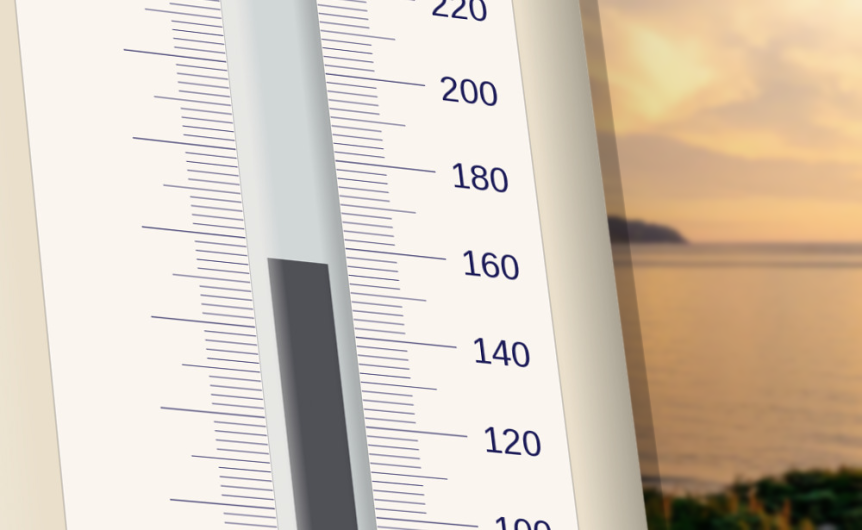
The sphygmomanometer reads 156 mmHg
